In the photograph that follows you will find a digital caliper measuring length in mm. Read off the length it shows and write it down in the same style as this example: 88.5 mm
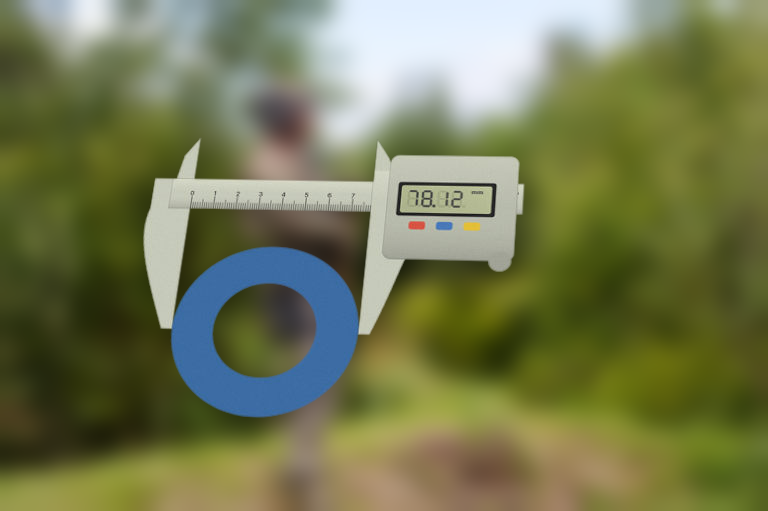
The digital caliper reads 78.12 mm
